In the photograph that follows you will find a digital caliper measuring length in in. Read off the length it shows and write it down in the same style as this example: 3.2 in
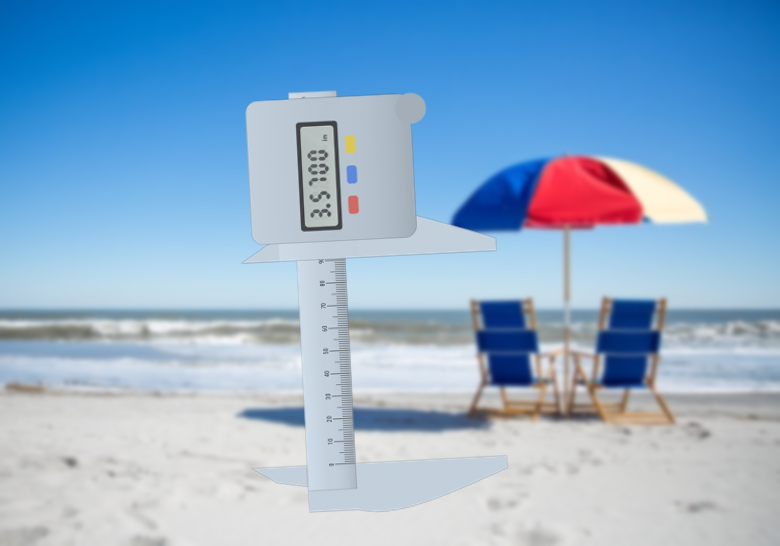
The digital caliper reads 3.5700 in
